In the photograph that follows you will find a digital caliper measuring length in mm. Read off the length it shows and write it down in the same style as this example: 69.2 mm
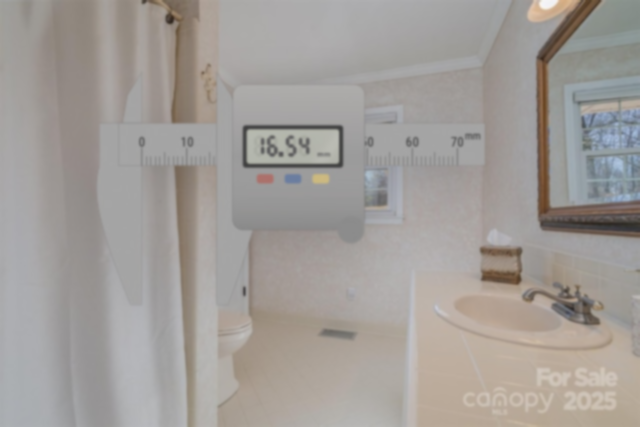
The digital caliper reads 16.54 mm
